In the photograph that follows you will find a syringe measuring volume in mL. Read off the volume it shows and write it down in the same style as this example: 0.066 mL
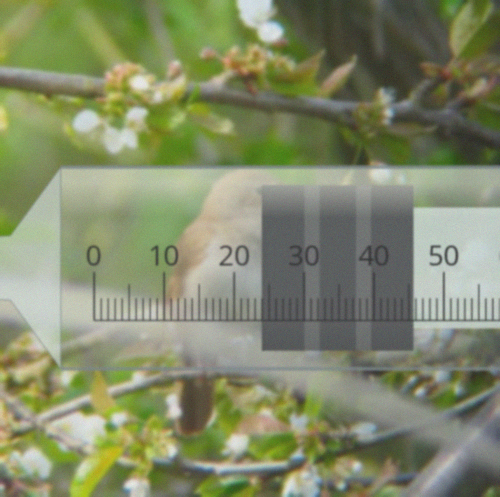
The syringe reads 24 mL
